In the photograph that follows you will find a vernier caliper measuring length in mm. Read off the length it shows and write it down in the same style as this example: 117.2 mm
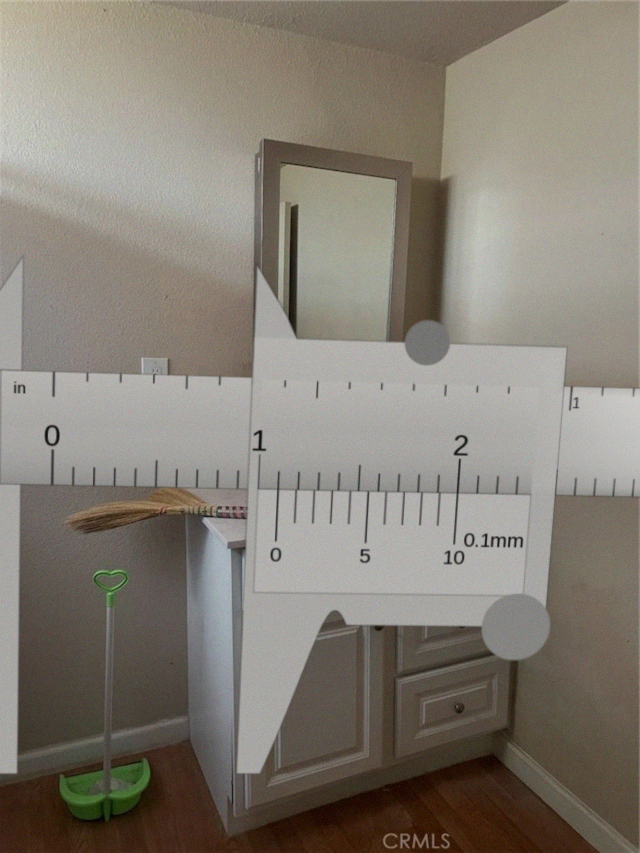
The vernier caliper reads 11.0 mm
